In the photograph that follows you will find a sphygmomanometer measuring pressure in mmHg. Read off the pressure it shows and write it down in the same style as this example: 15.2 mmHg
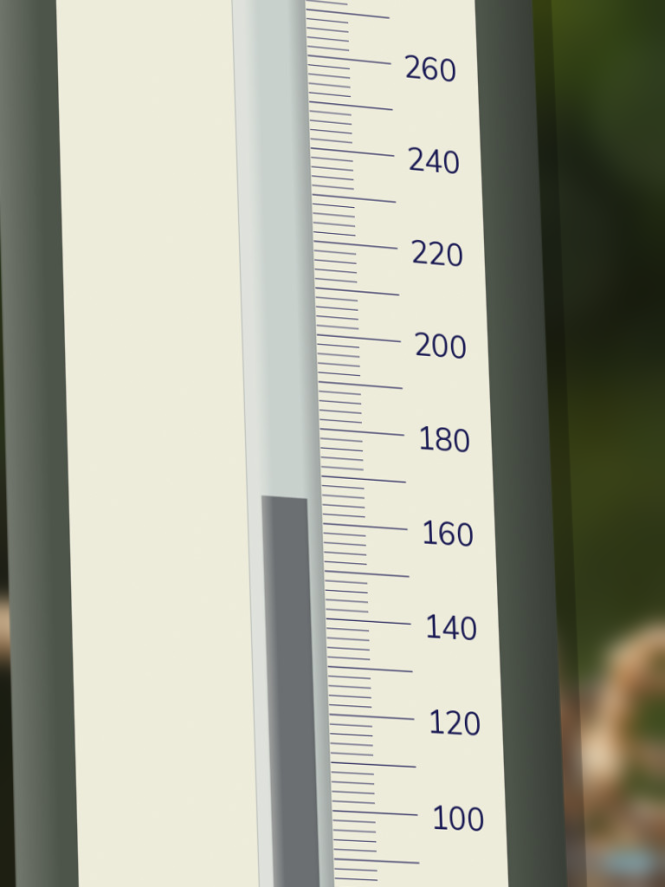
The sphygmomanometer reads 165 mmHg
